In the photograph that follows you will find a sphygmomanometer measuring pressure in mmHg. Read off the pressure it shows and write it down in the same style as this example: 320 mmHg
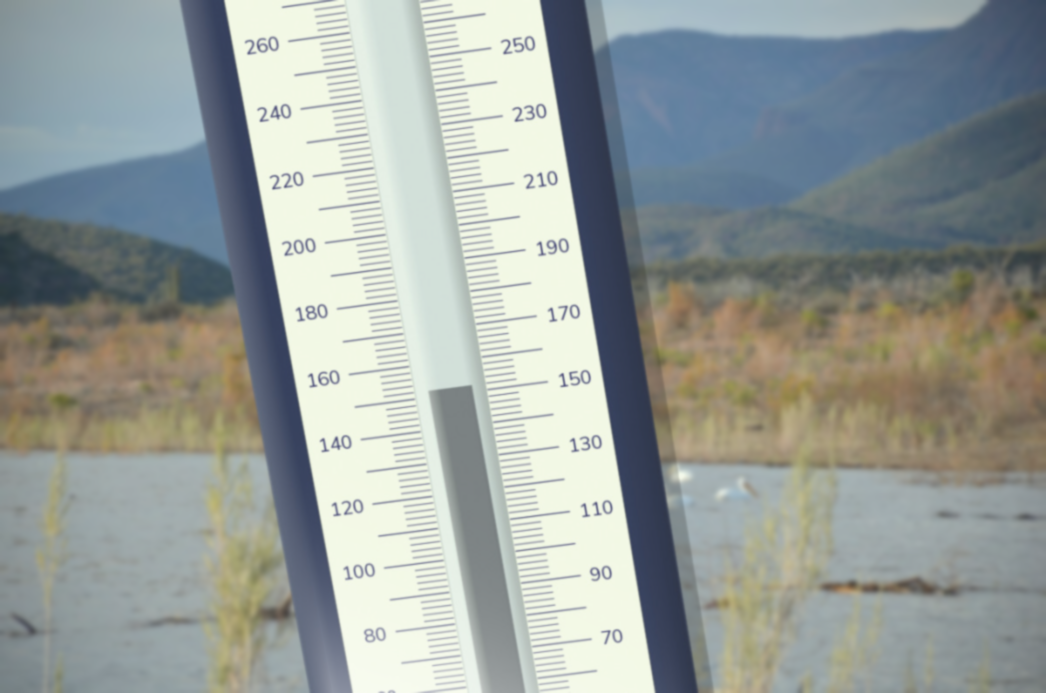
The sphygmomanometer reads 152 mmHg
